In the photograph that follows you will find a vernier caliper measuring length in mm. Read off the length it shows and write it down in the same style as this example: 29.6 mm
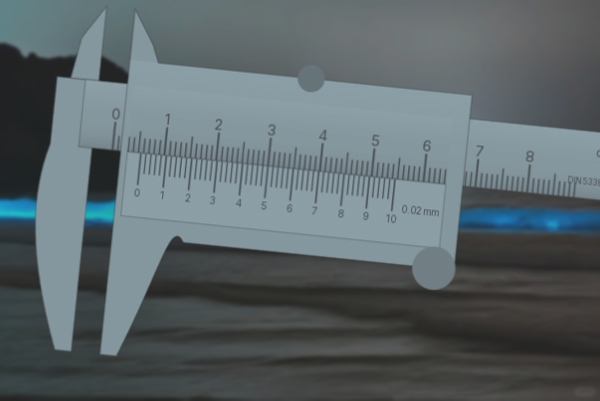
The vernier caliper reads 5.5 mm
